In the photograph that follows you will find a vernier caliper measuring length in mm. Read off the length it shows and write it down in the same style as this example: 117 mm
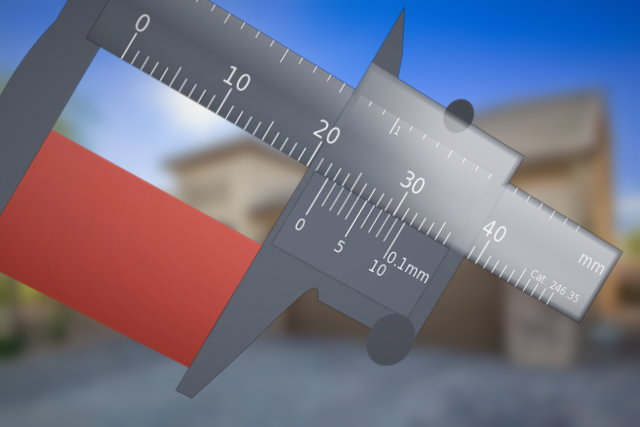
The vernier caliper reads 22.4 mm
